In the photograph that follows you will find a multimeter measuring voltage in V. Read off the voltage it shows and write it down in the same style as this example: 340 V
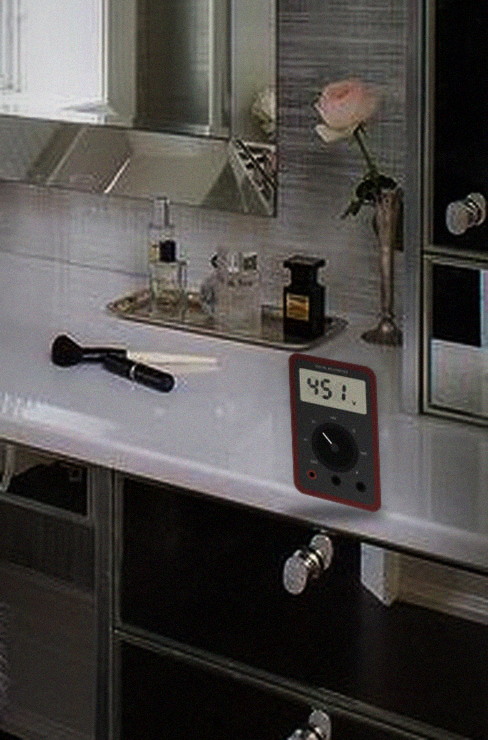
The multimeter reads 451 V
